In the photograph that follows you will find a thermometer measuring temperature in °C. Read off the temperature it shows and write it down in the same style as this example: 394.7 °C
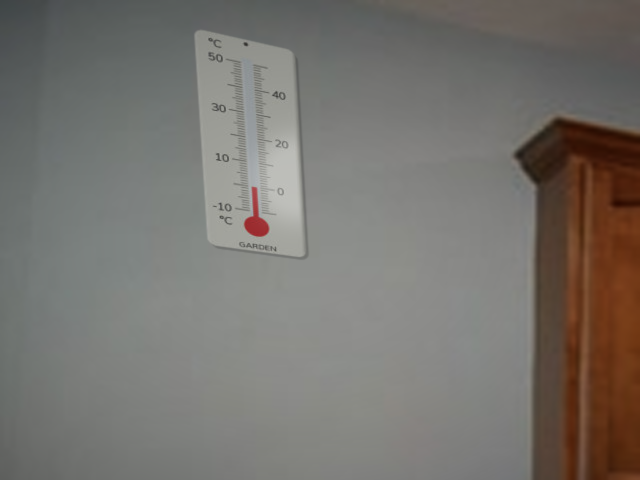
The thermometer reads 0 °C
